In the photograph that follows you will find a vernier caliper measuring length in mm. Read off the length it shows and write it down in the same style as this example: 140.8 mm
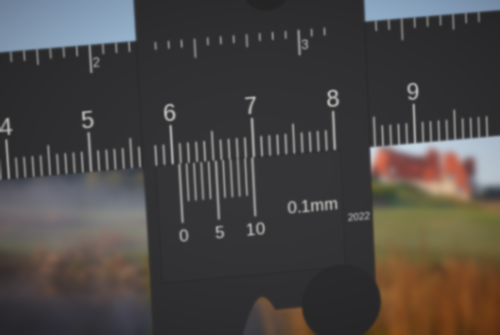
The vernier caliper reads 60.8 mm
